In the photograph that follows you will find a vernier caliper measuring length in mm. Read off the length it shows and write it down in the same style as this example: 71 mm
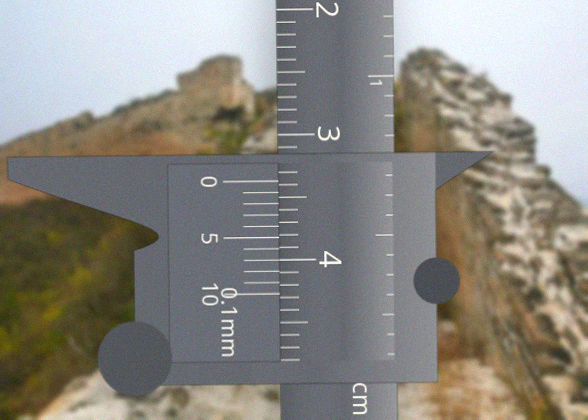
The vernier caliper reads 33.7 mm
